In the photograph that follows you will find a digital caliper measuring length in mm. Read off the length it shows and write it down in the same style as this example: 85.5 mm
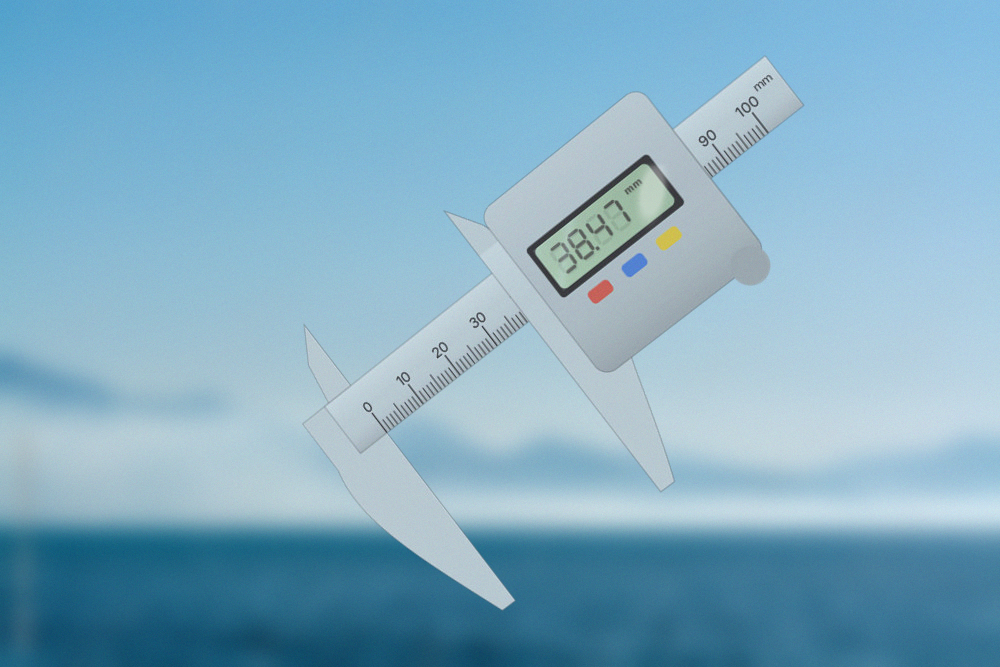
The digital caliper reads 38.47 mm
